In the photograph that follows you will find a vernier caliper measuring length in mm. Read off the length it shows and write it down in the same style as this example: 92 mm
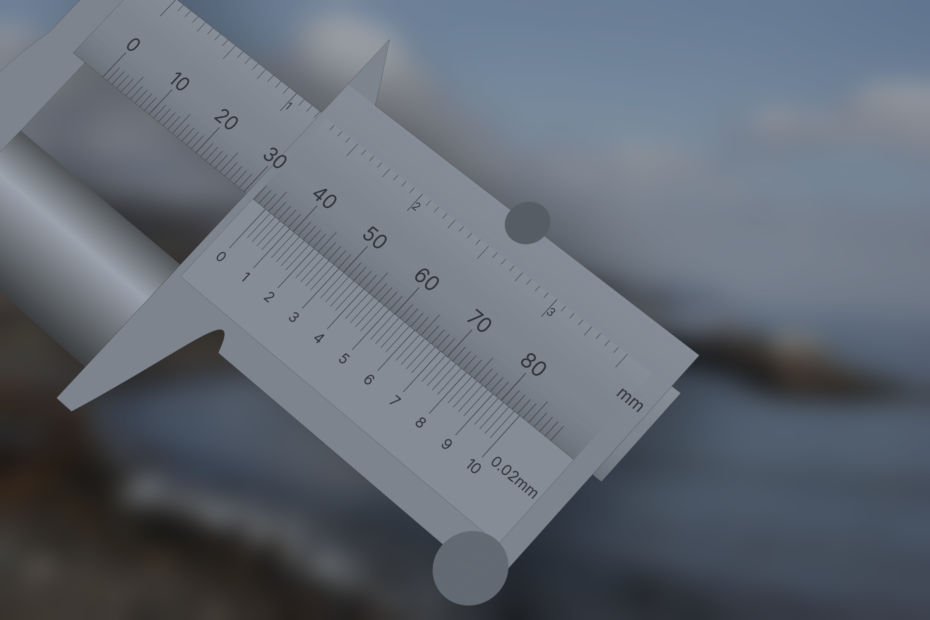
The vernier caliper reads 34.4 mm
